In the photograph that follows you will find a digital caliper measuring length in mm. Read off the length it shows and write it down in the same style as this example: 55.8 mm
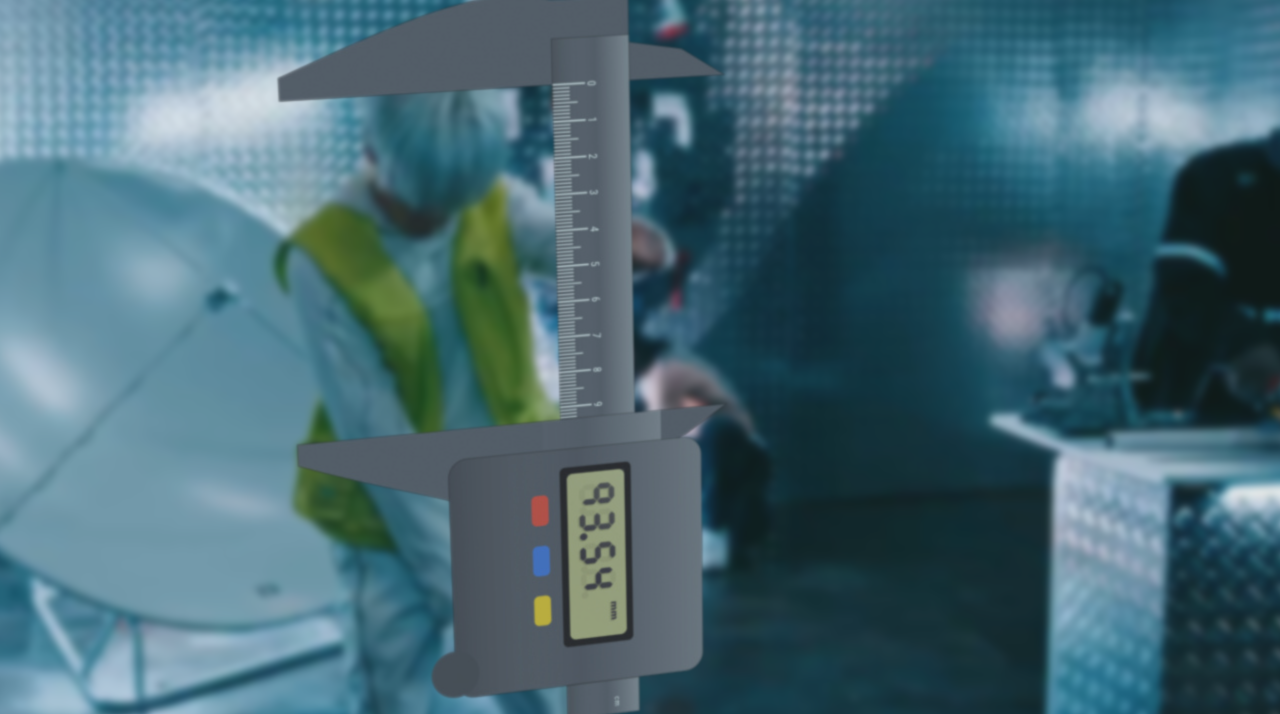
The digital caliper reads 93.54 mm
